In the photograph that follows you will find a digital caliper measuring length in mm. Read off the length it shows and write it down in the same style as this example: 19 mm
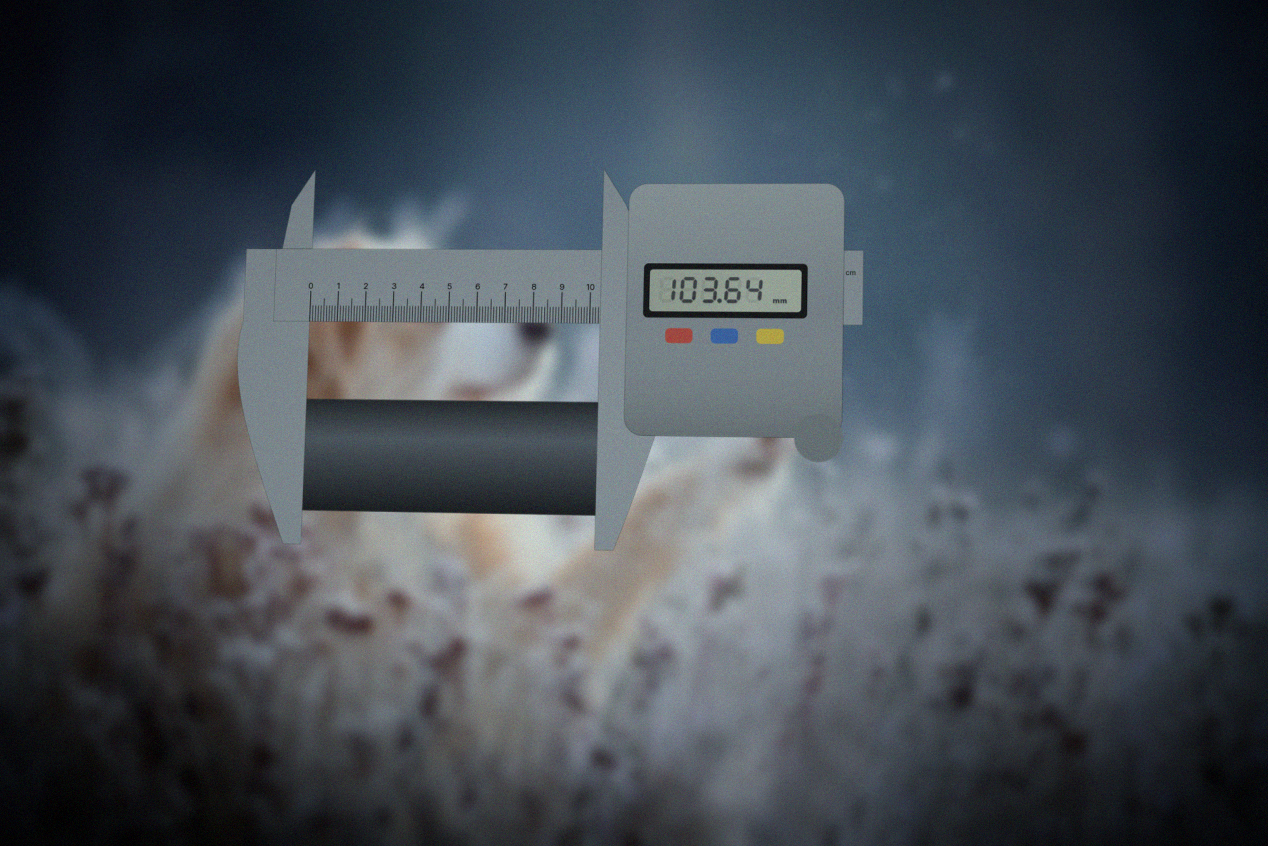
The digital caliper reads 103.64 mm
